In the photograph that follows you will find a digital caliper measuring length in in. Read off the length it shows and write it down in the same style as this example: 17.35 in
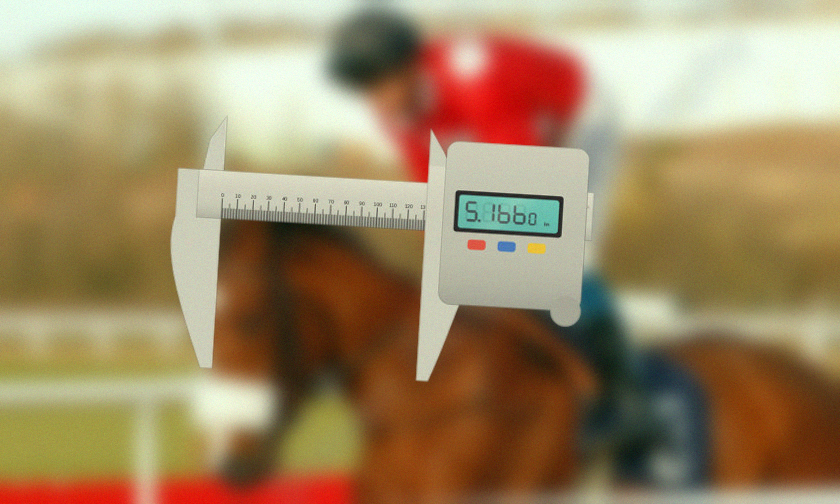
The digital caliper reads 5.1660 in
